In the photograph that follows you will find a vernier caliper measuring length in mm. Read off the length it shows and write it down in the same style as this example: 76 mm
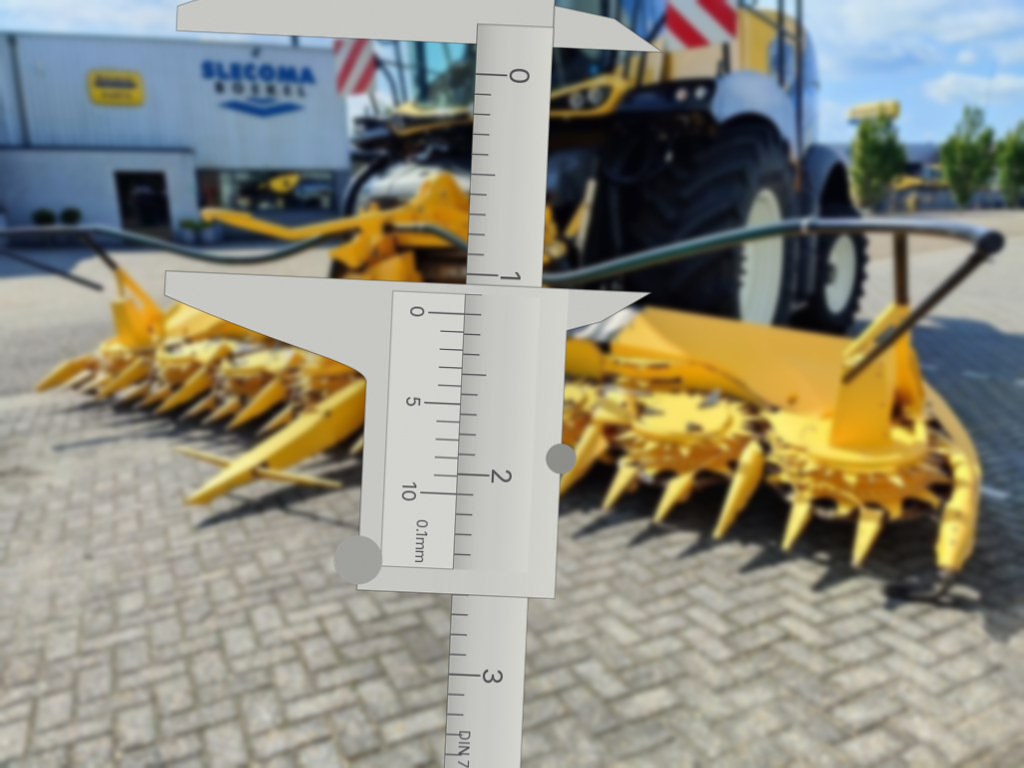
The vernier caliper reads 12.0 mm
